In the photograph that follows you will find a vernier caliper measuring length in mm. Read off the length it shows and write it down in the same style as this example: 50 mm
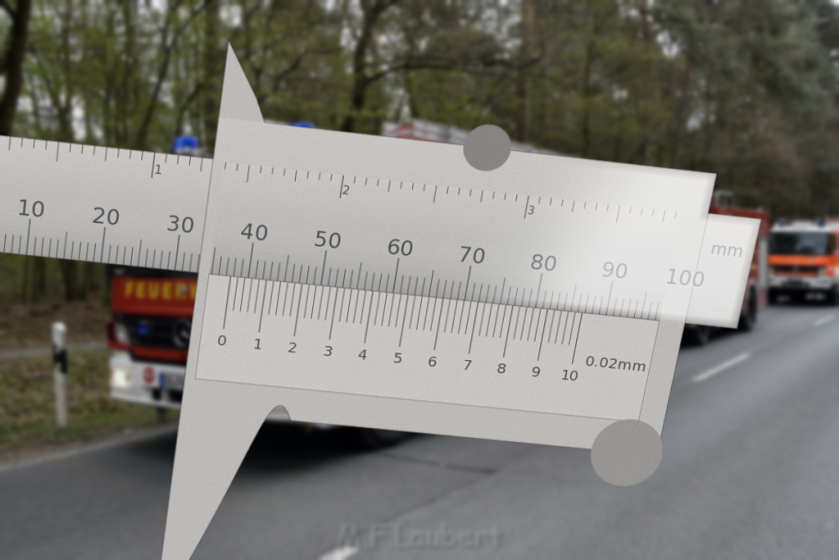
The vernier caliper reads 37.6 mm
